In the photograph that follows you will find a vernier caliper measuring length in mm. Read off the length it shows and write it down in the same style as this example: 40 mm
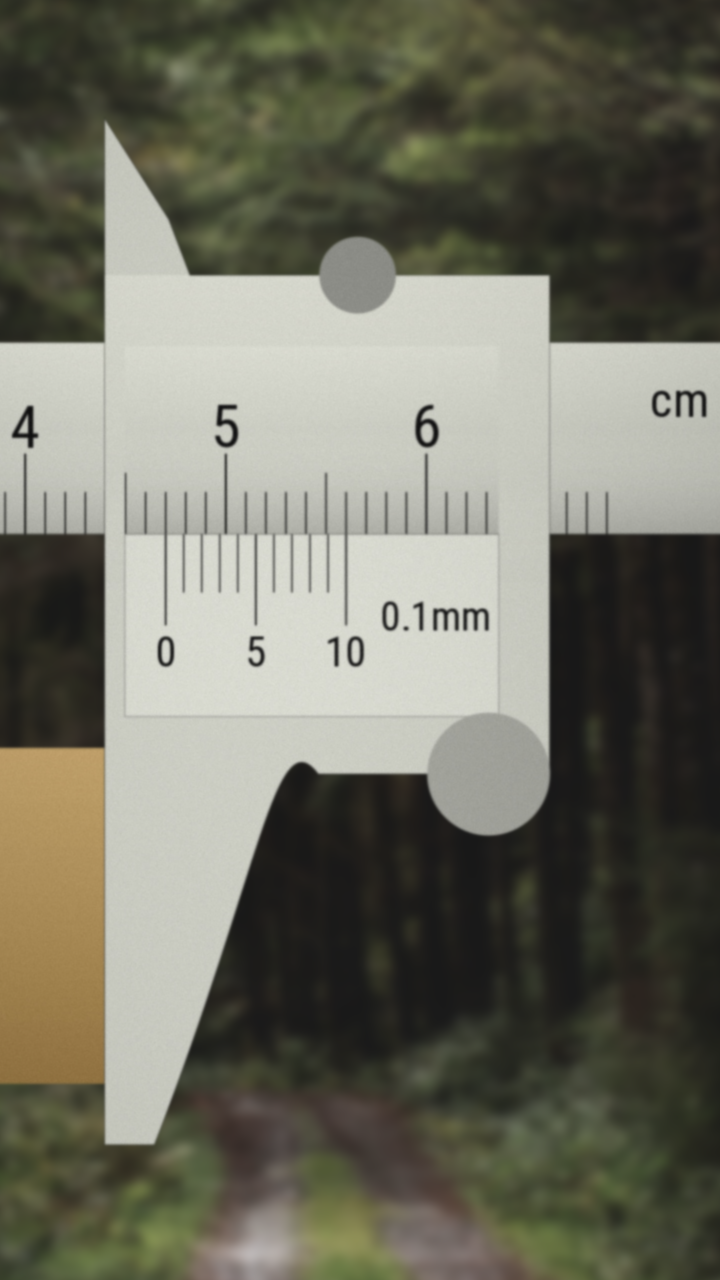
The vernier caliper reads 47.0 mm
